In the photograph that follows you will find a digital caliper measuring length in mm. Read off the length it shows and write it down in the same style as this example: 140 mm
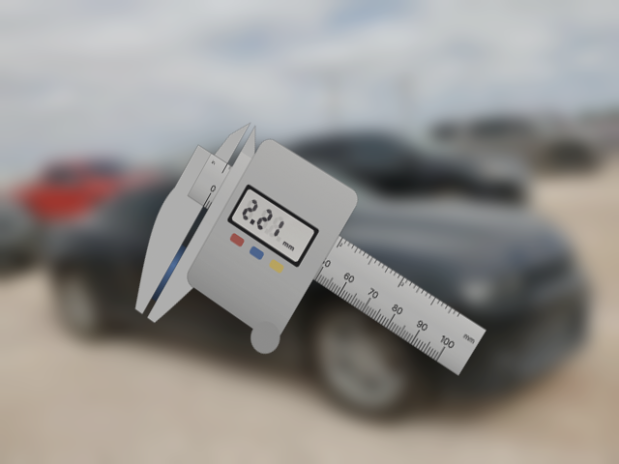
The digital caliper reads 2.21 mm
